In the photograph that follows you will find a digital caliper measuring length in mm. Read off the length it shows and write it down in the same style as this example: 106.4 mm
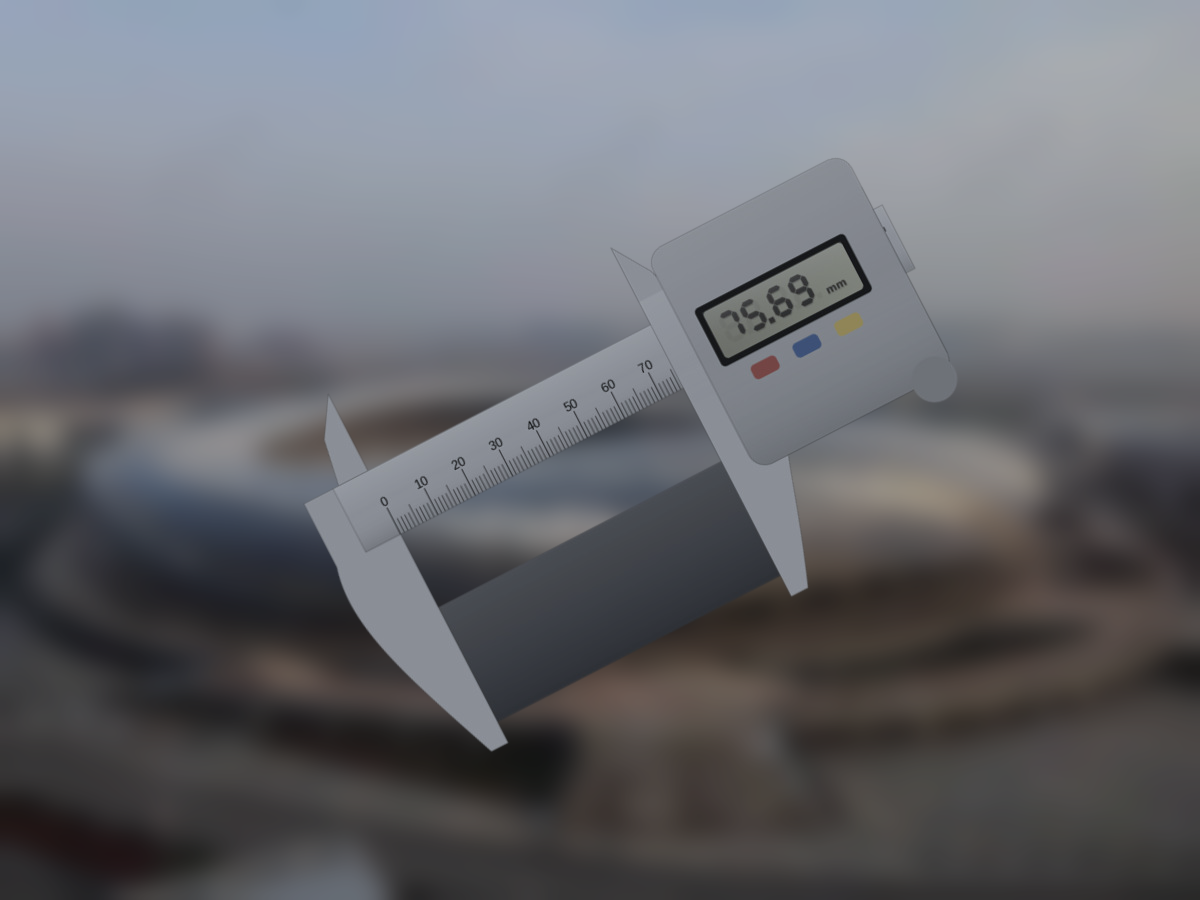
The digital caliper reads 75.69 mm
